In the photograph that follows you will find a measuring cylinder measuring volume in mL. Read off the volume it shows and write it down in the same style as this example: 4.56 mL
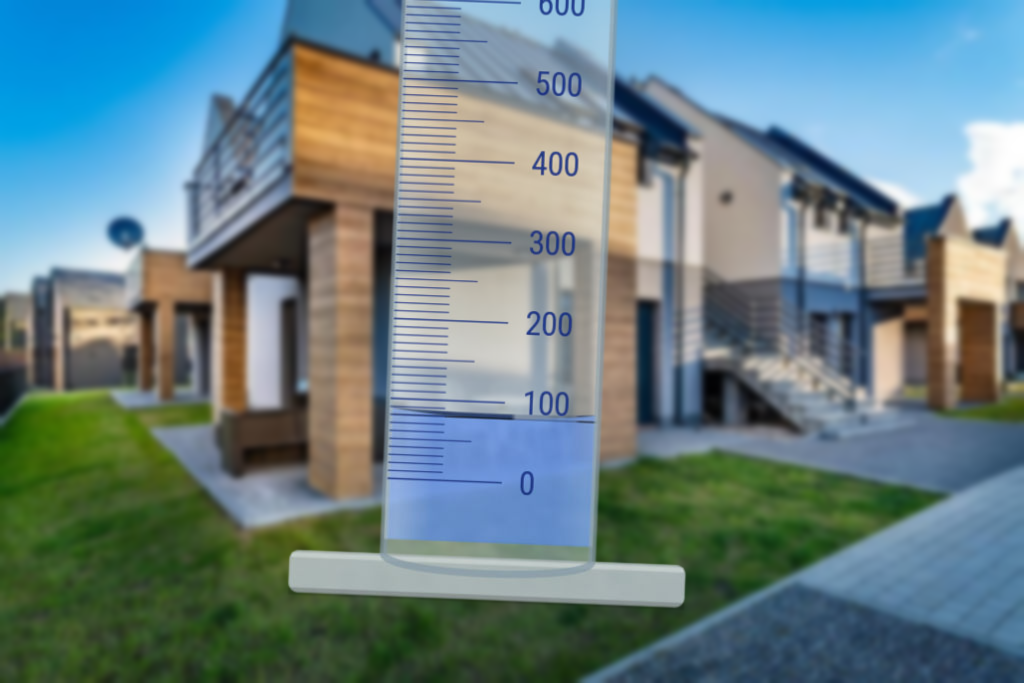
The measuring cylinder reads 80 mL
